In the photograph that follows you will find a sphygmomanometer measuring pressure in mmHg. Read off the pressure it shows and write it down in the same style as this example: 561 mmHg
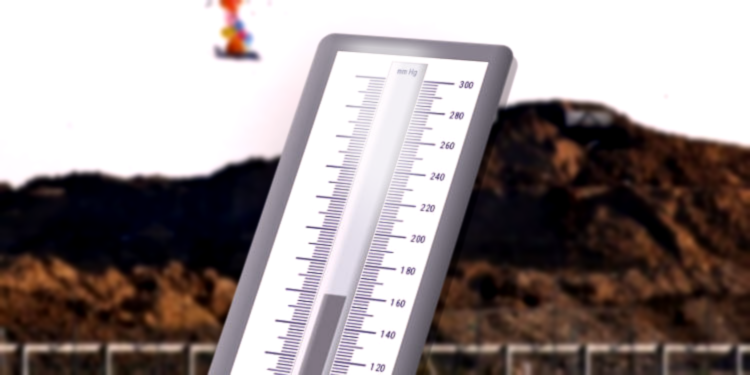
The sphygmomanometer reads 160 mmHg
